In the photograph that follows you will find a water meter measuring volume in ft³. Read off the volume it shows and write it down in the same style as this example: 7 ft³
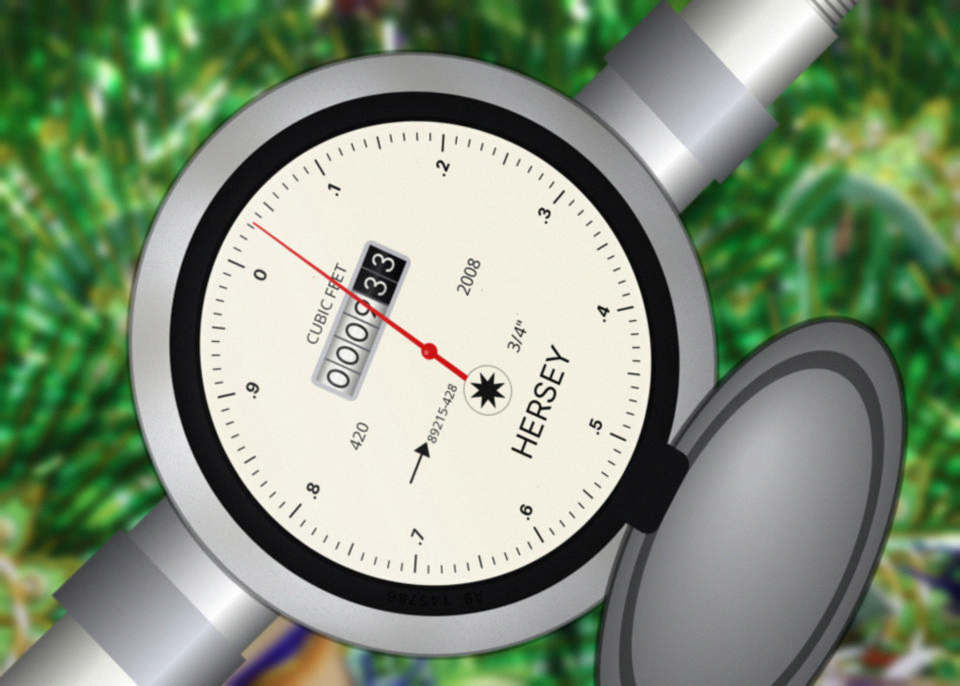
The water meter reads 933.03 ft³
